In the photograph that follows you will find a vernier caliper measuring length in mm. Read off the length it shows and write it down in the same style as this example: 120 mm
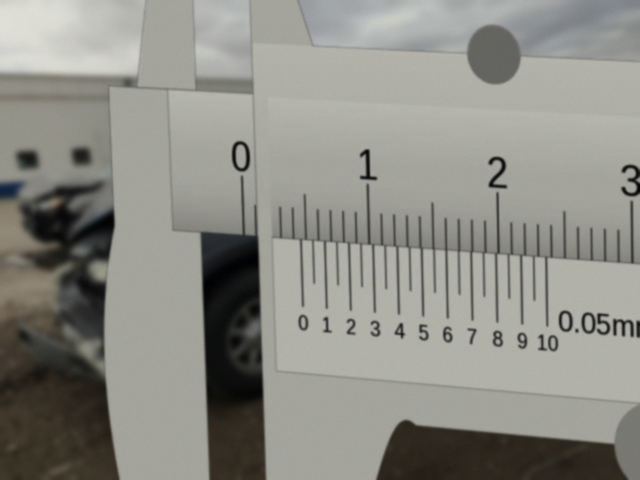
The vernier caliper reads 4.6 mm
